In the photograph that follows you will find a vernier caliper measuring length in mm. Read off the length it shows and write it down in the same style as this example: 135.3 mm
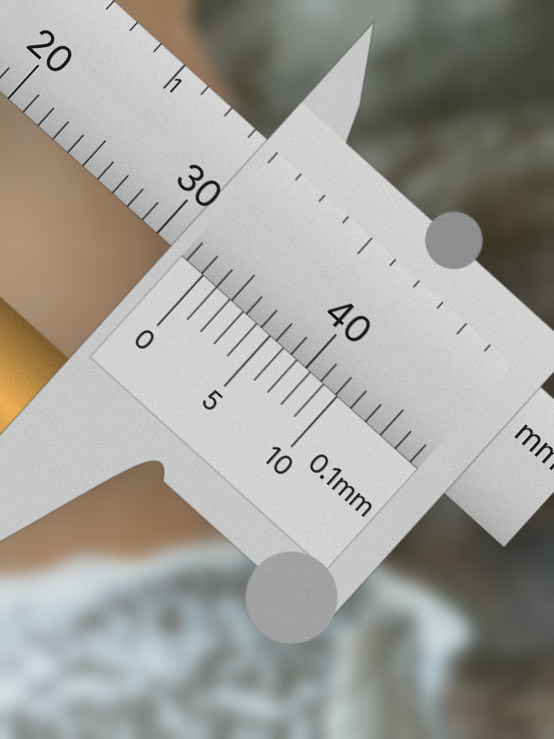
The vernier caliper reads 33.1 mm
